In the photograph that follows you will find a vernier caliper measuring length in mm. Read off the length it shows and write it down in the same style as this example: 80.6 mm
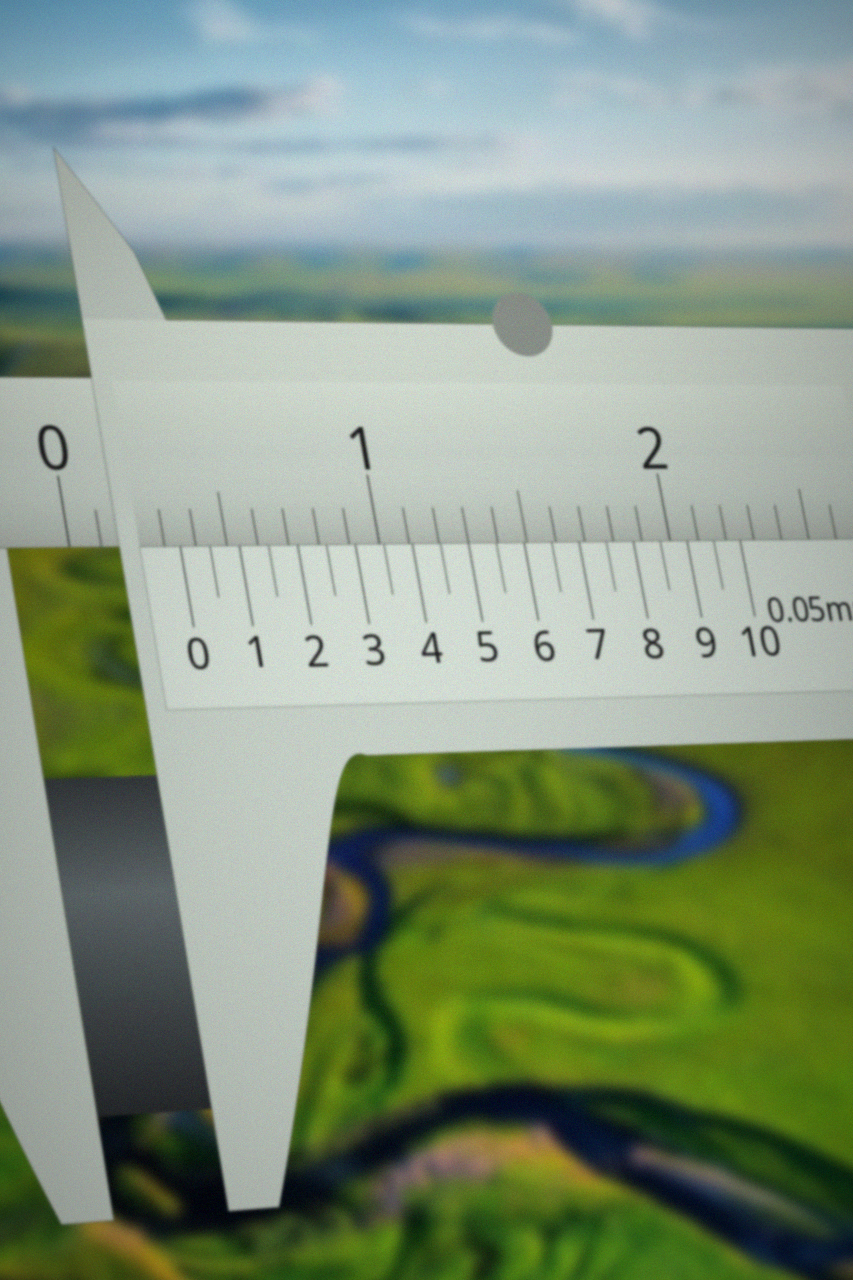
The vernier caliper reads 3.5 mm
